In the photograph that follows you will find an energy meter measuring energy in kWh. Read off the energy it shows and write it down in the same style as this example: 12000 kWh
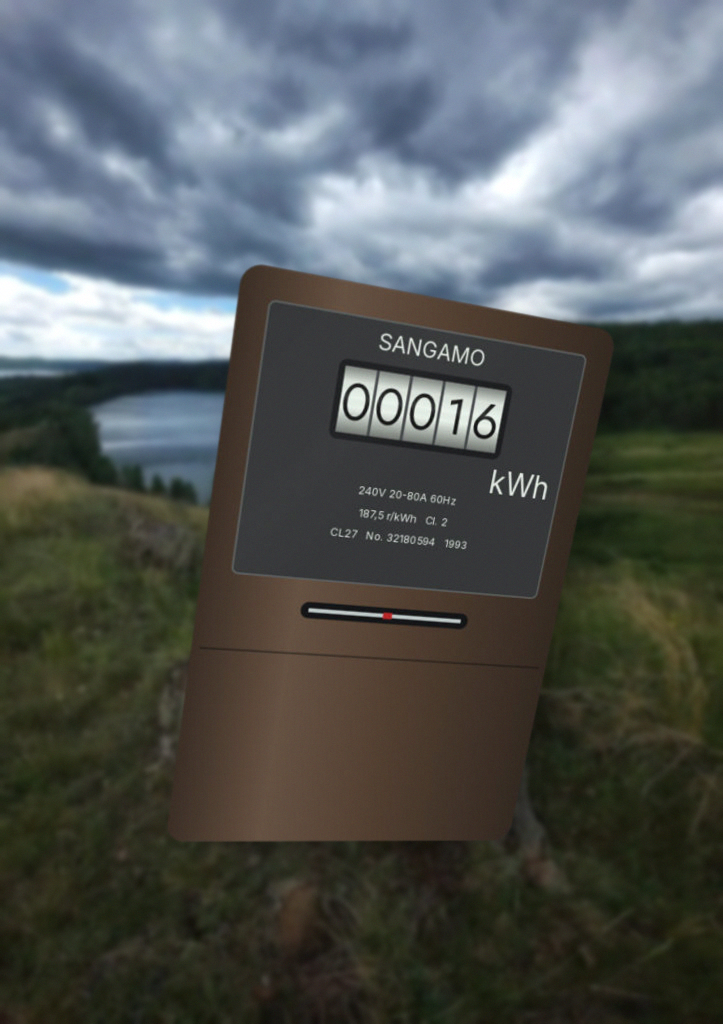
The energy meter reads 16 kWh
